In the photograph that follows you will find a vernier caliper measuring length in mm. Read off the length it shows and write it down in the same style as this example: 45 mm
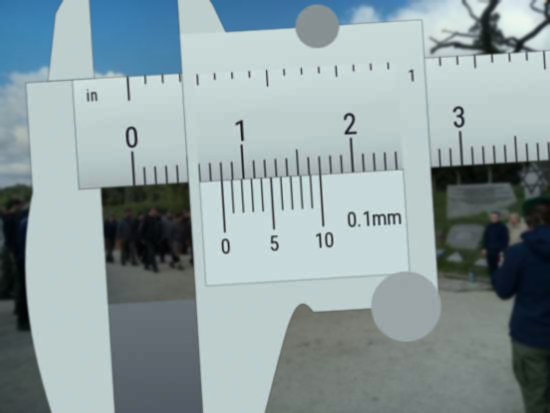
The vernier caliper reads 8.0 mm
